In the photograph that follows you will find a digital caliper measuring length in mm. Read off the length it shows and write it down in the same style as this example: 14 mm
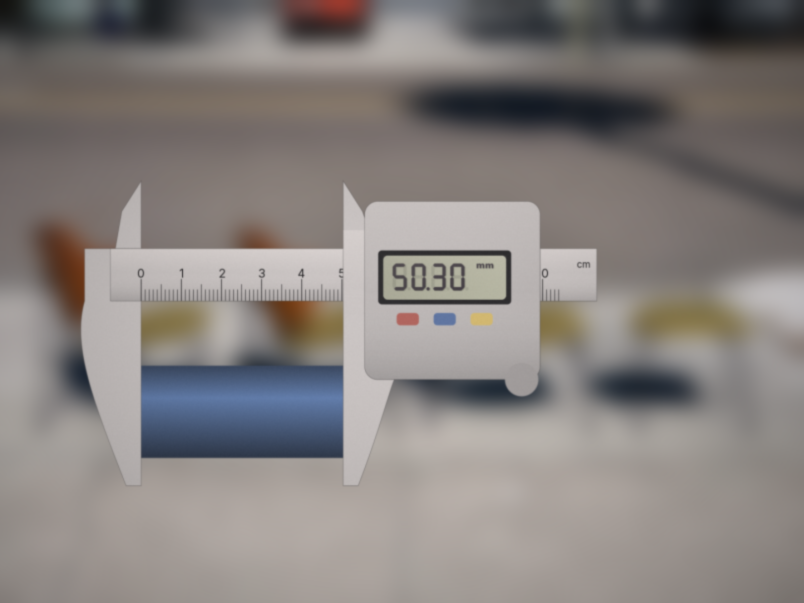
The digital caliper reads 50.30 mm
